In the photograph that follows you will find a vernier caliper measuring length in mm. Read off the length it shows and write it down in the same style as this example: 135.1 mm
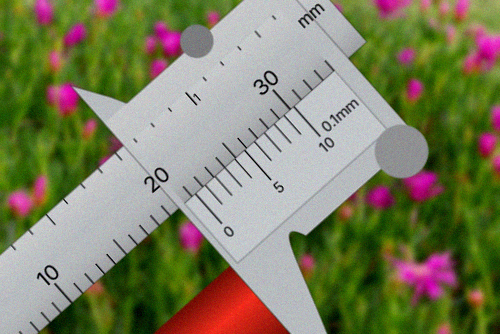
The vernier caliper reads 21.3 mm
